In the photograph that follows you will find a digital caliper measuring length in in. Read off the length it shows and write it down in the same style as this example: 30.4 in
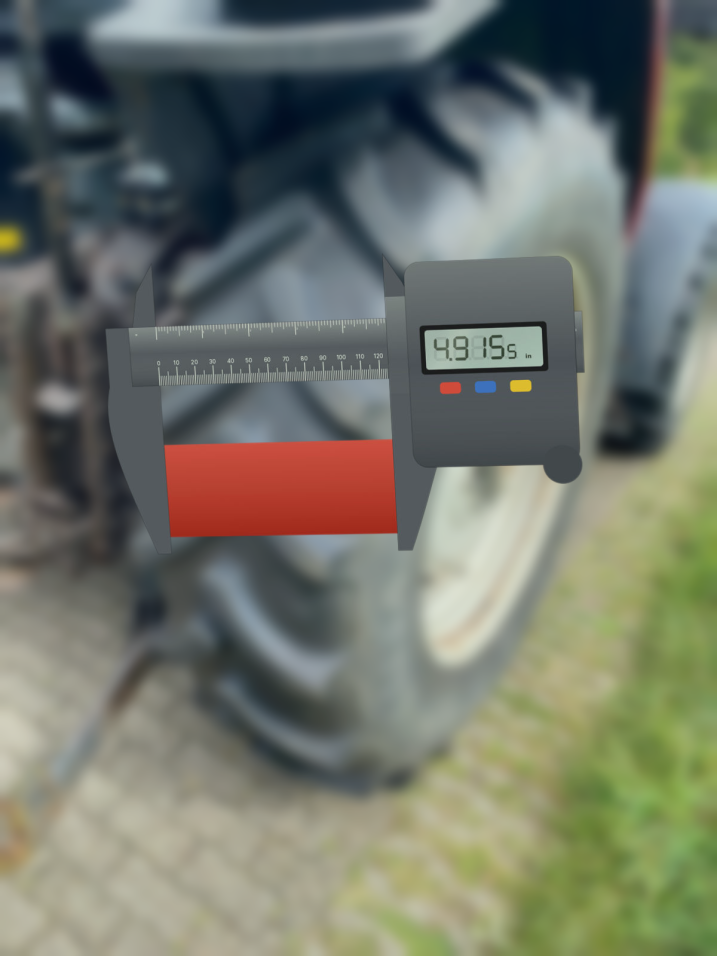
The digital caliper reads 4.9155 in
